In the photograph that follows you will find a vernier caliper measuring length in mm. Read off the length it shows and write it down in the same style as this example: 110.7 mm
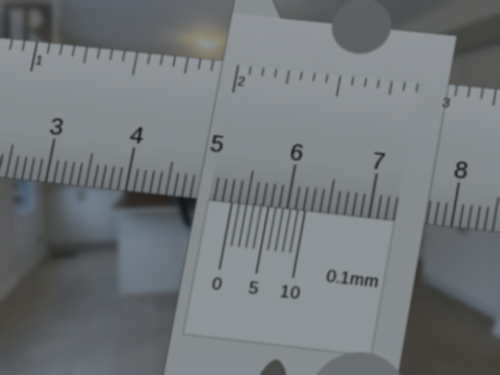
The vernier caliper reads 53.2 mm
